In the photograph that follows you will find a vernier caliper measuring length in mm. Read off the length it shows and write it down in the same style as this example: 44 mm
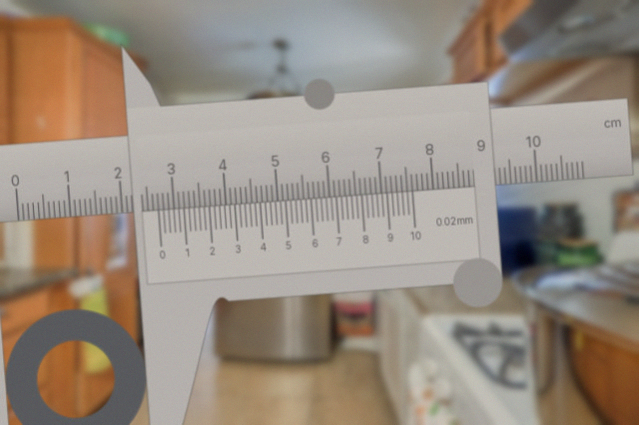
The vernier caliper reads 27.0 mm
